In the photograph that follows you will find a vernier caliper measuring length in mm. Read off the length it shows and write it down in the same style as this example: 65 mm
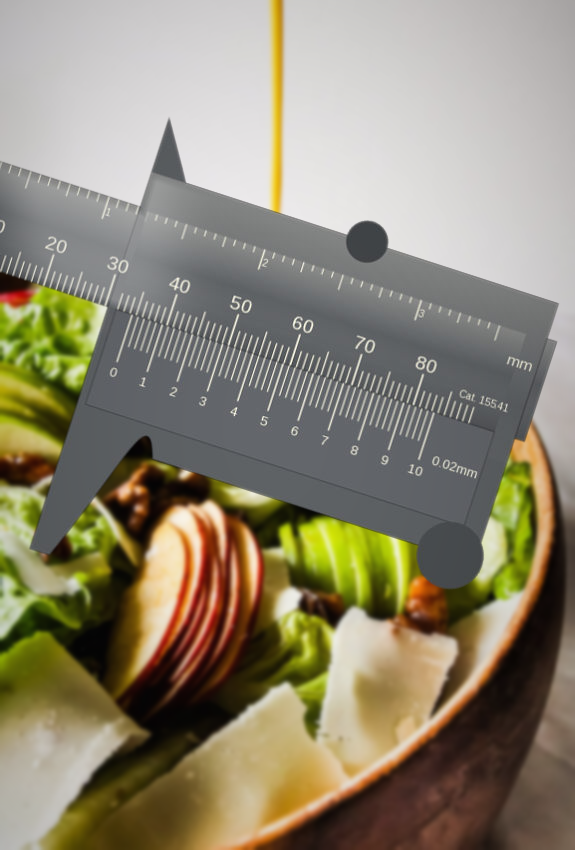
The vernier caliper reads 34.4 mm
